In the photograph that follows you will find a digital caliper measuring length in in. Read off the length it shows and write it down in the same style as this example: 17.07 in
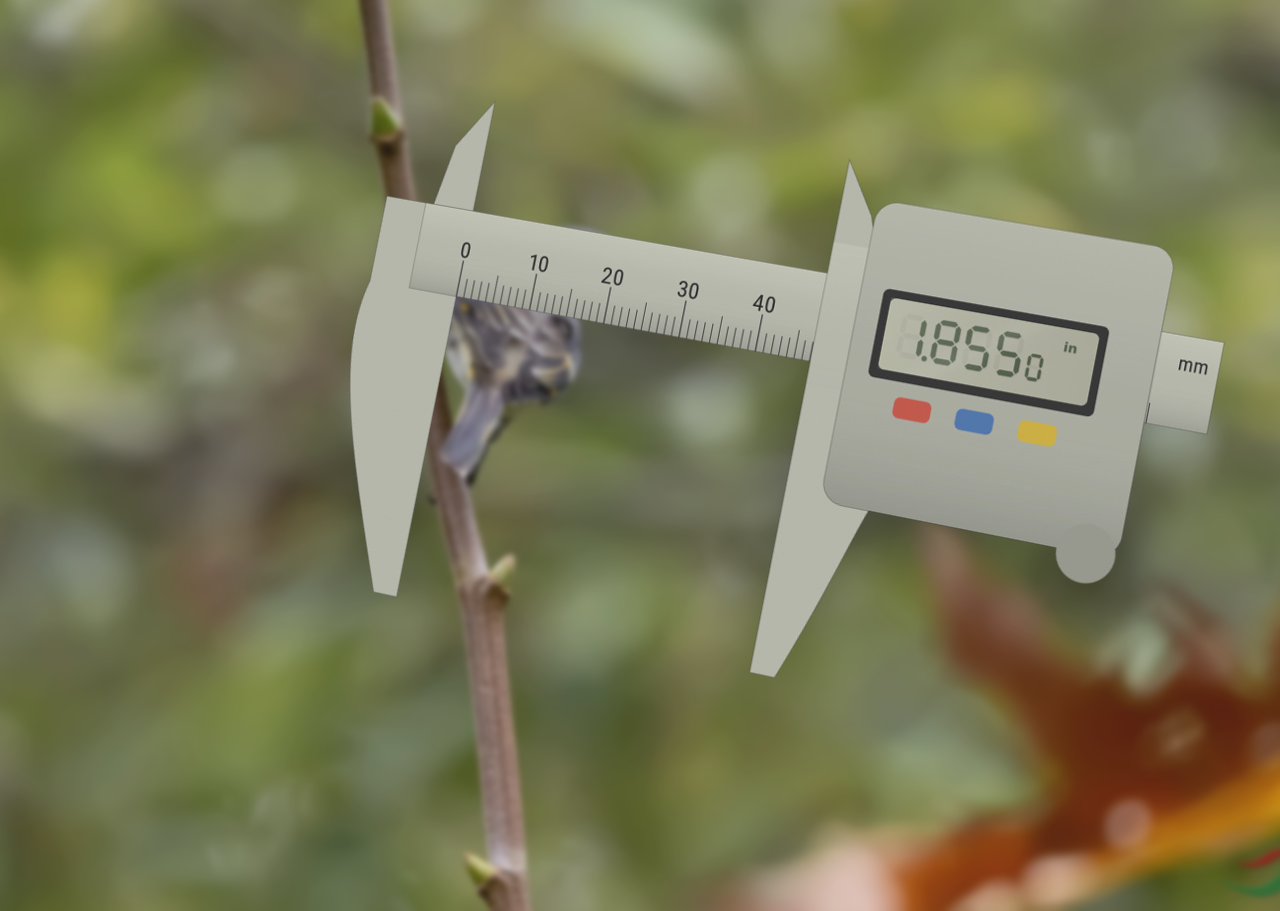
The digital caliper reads 1.8550 in
